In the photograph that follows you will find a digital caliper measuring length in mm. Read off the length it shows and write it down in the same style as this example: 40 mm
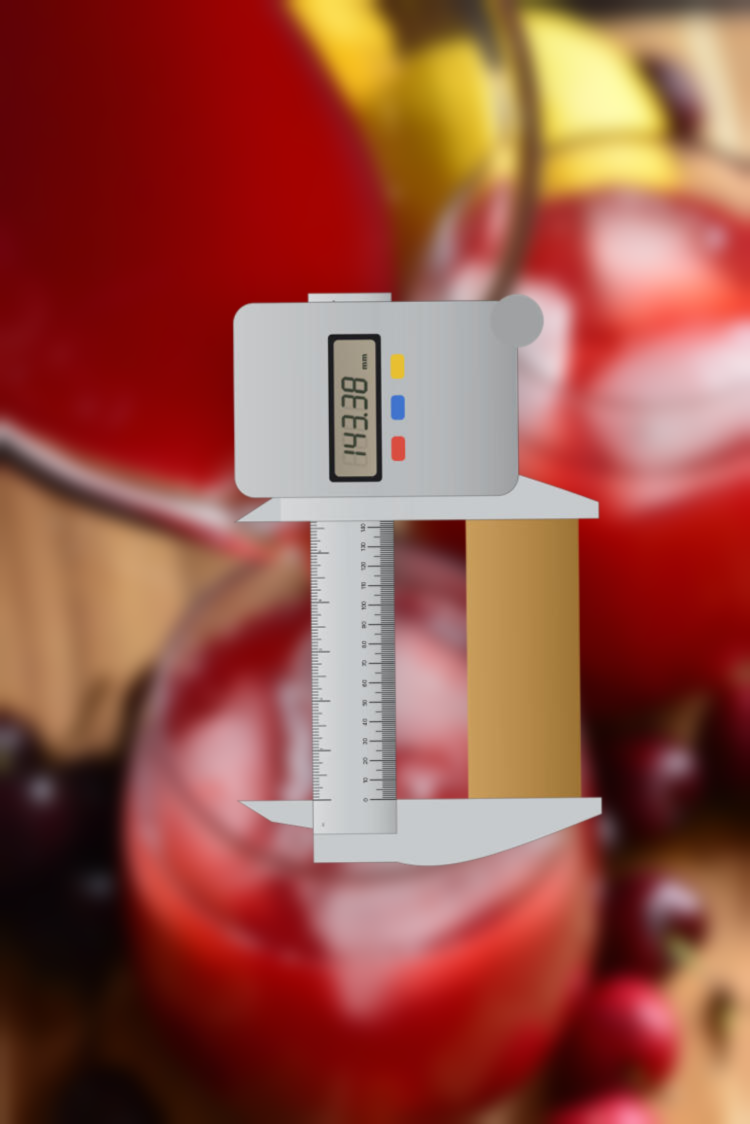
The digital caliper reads 143.38 mm
